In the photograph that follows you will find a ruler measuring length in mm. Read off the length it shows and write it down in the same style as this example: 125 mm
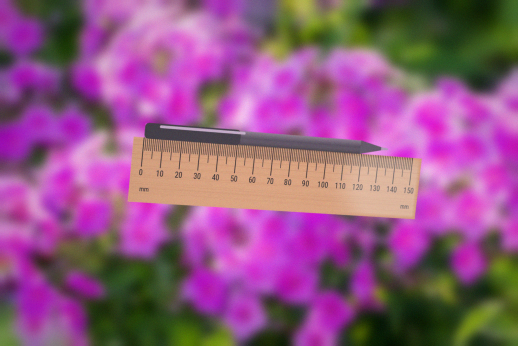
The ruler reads 135 mm
